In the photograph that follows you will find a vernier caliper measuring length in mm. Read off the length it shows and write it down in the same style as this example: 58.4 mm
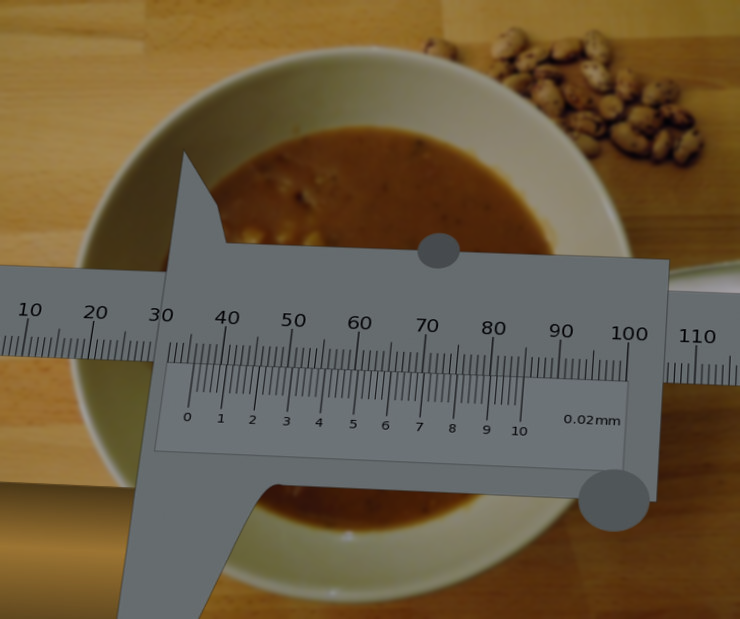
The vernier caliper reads 36.0 mm
